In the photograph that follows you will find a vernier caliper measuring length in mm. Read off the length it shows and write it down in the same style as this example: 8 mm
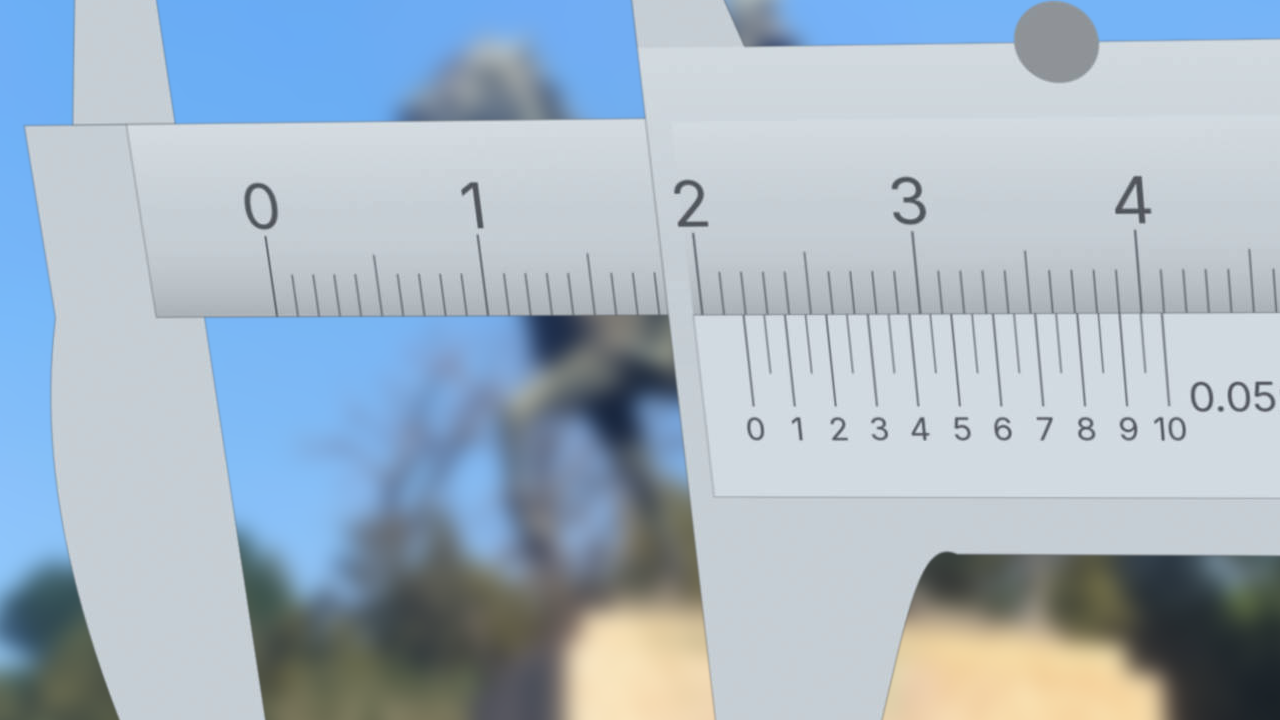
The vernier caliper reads 21.9 mm
